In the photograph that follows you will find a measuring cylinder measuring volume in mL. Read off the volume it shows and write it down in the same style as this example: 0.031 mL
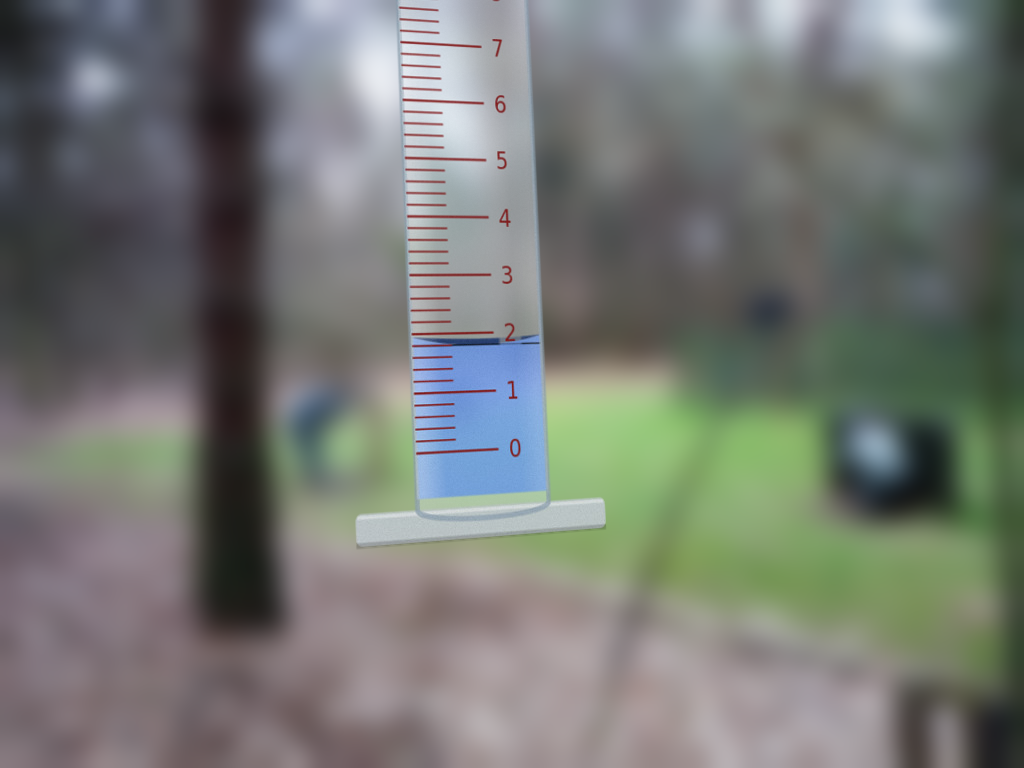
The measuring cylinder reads 1.8 mL
